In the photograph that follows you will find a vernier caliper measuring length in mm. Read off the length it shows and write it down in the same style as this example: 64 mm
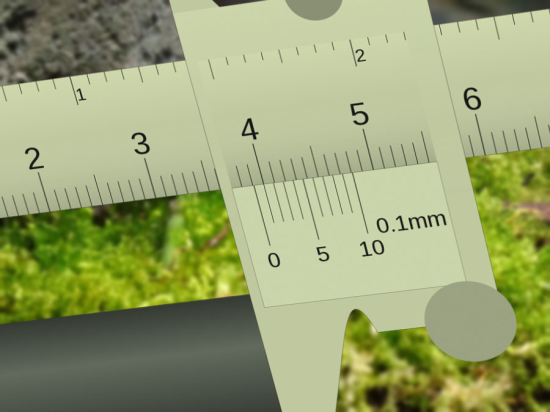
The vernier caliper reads 39.1 mm
